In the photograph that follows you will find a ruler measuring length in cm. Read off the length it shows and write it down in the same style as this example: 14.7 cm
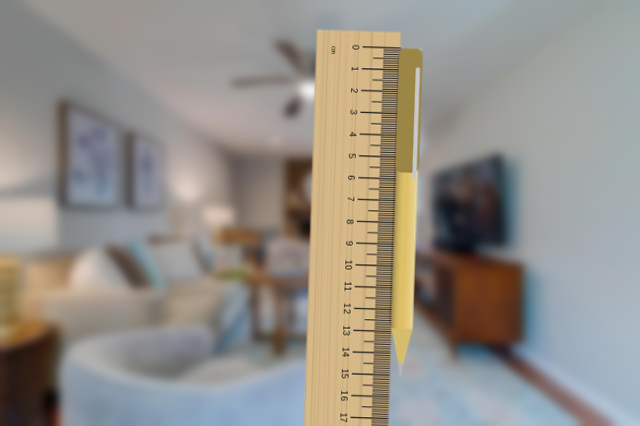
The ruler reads 15 cm
